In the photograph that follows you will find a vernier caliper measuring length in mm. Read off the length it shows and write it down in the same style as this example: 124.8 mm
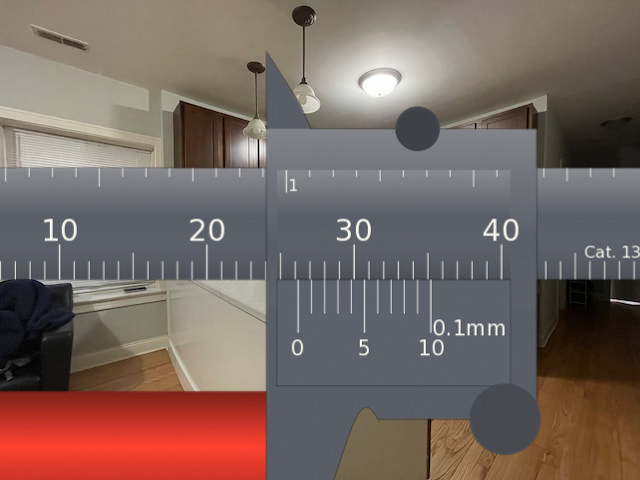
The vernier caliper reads 26.2 mm
